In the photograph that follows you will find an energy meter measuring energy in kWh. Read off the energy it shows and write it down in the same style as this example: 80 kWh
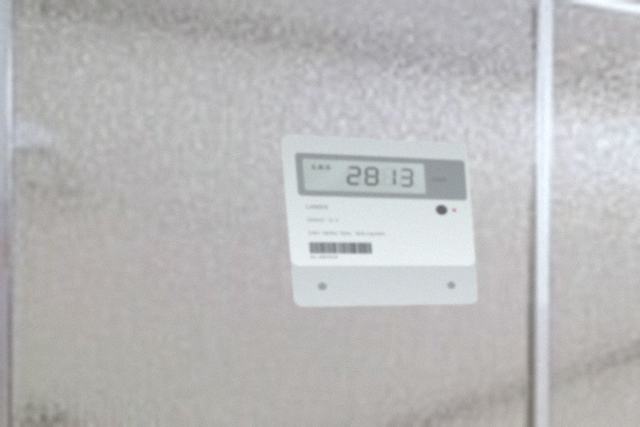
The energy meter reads 2813 kWh
